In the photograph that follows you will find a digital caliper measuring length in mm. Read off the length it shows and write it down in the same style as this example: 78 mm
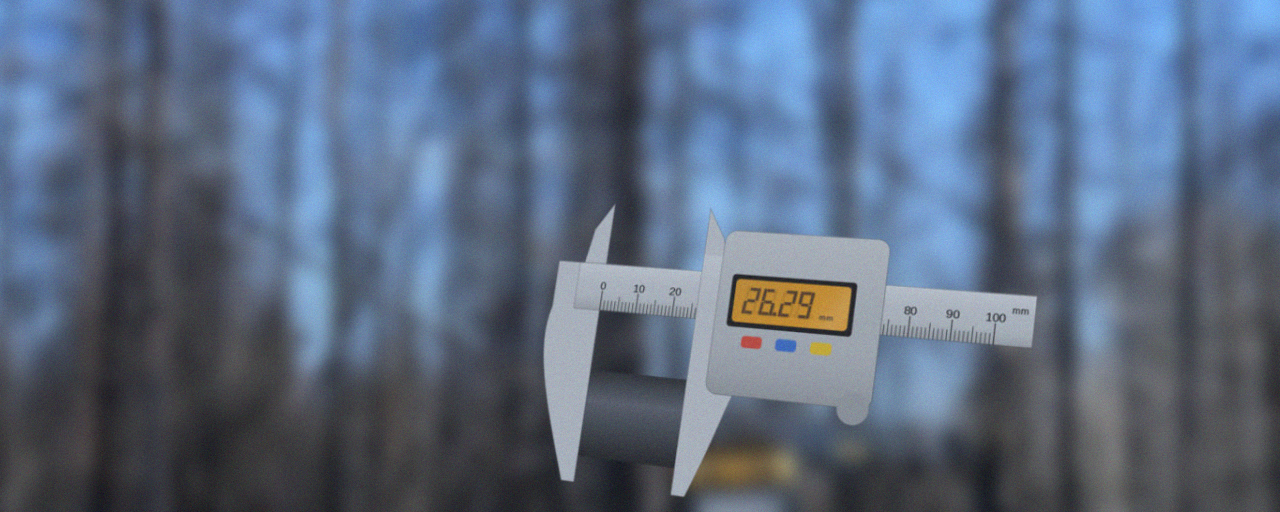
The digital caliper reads 26.29 mm
